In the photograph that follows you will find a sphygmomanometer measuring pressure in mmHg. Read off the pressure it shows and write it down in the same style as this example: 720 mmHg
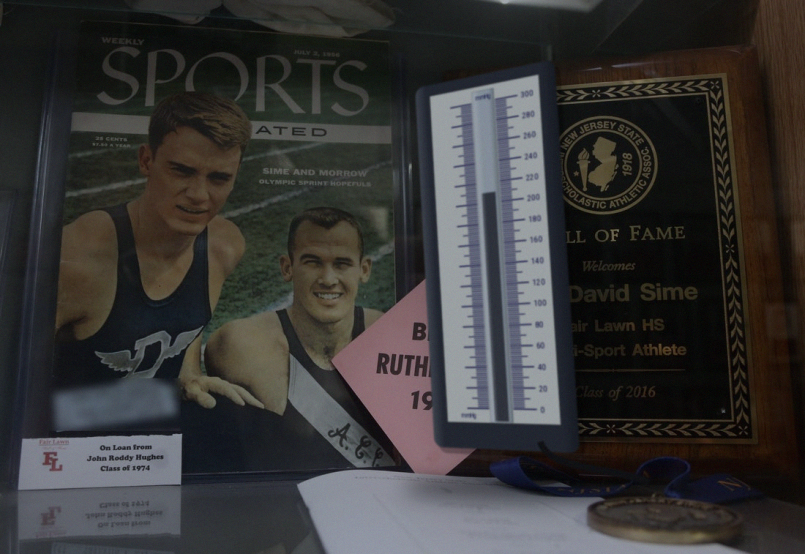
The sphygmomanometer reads 210 mmHg
